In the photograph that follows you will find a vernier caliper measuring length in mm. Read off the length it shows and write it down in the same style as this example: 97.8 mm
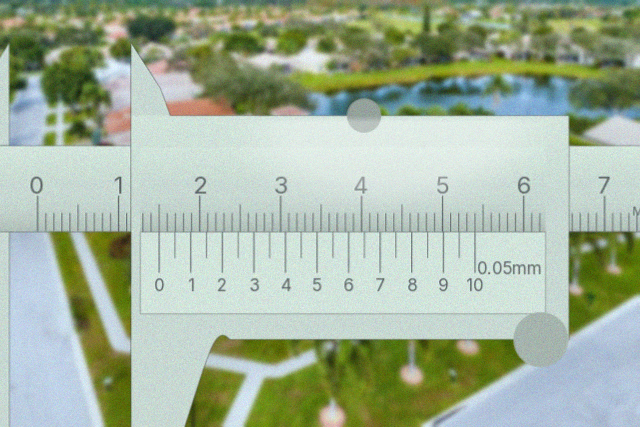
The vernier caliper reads 15.0 mm
